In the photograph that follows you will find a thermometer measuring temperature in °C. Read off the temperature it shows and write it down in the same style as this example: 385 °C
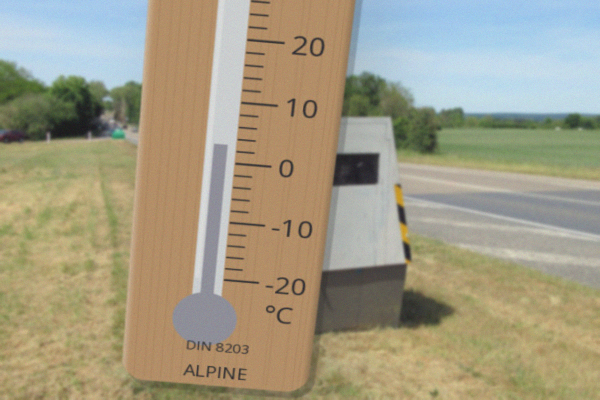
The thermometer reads 3 °C
